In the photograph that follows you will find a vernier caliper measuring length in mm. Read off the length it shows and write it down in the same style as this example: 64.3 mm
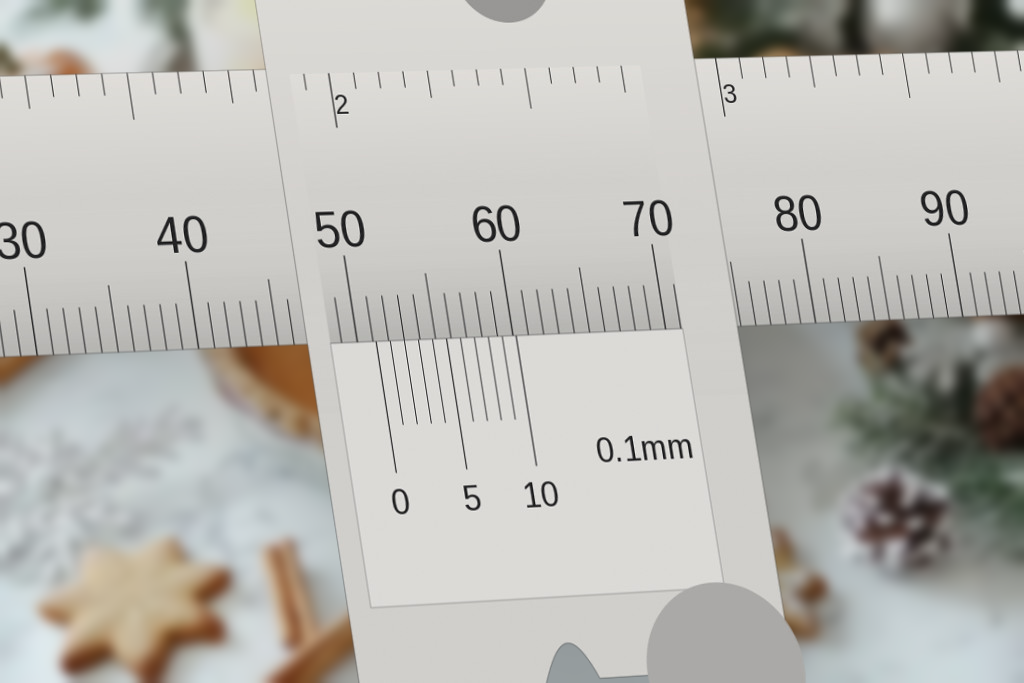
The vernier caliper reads 51.2 mm
